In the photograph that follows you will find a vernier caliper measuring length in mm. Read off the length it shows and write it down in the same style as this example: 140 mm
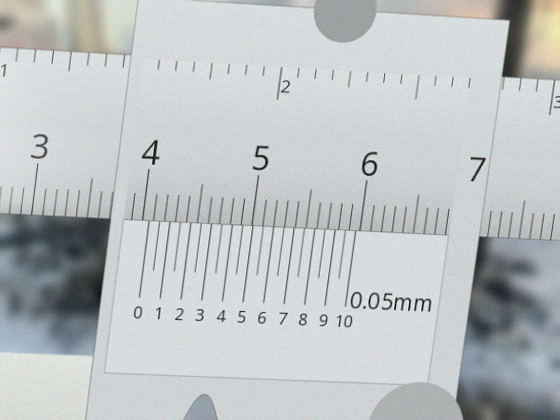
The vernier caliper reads 40.6 mm
